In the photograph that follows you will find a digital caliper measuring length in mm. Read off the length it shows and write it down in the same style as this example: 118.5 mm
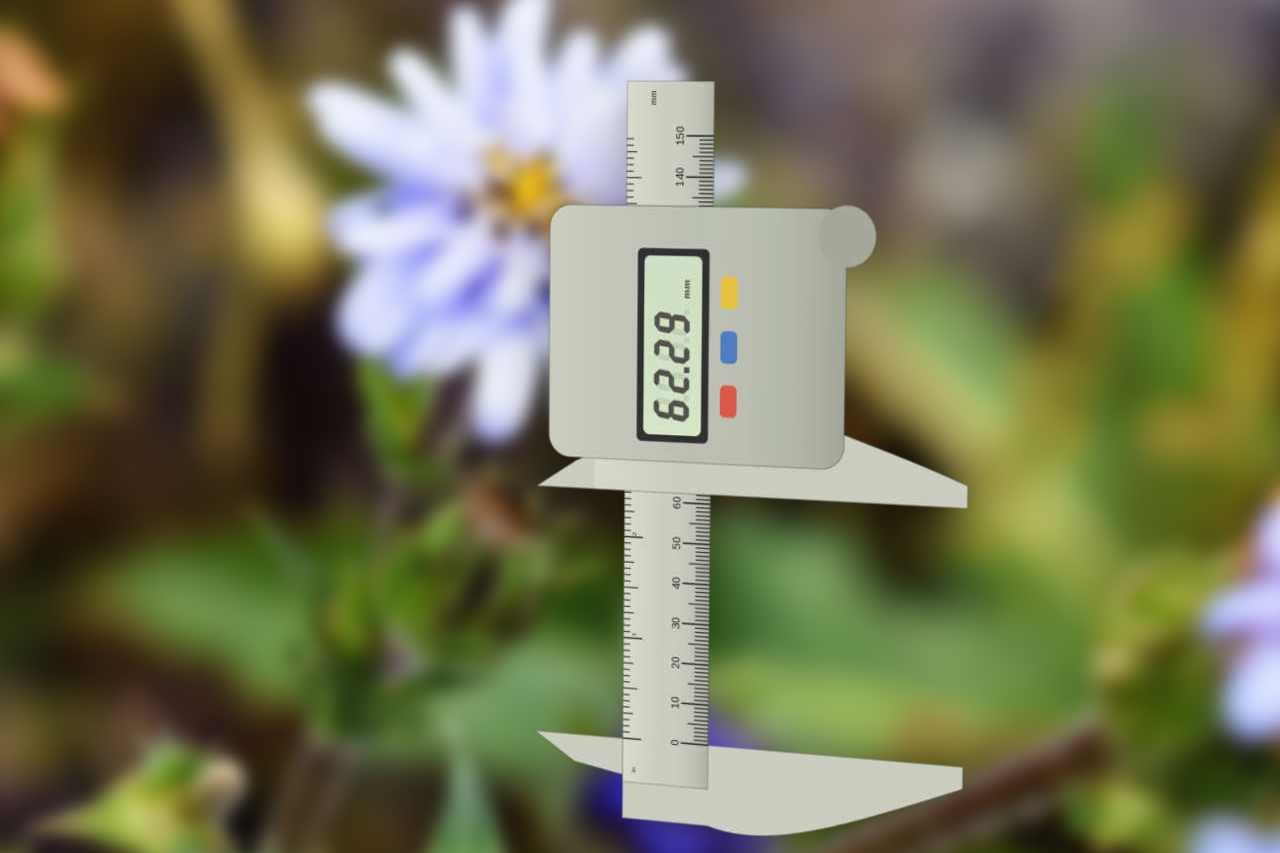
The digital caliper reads 62.29 mm
